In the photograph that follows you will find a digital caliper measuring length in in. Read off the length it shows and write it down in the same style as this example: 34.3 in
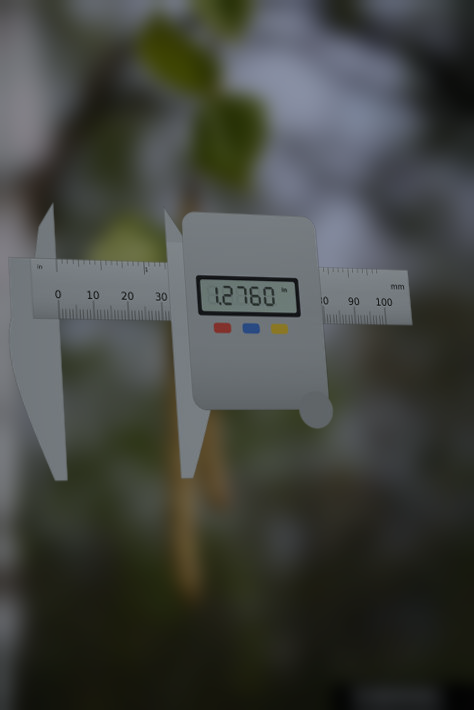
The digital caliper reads 1.2760 in
